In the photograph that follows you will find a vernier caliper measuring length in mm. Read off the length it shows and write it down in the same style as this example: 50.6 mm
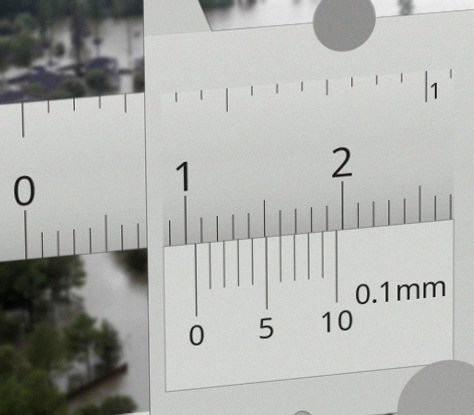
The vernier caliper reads 10.6 mm
